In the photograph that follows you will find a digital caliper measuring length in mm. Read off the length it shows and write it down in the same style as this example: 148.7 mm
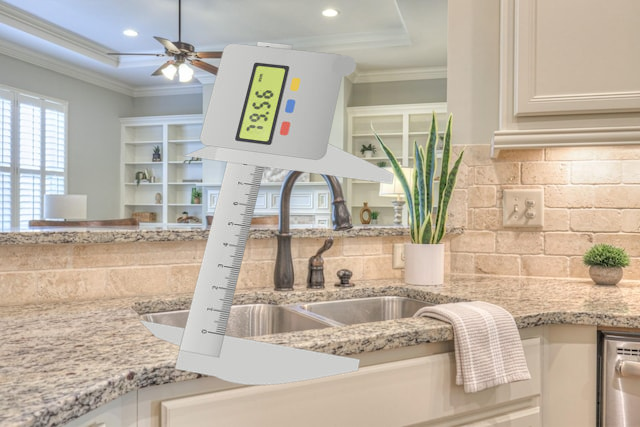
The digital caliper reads 79.56 mm
